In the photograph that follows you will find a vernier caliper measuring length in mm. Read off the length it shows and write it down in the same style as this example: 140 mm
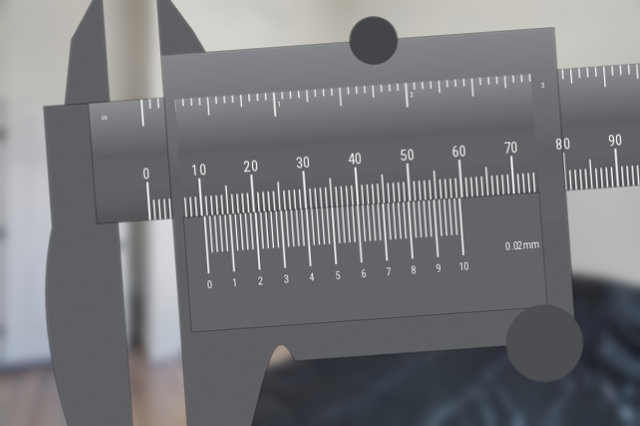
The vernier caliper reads 10.5 mm
